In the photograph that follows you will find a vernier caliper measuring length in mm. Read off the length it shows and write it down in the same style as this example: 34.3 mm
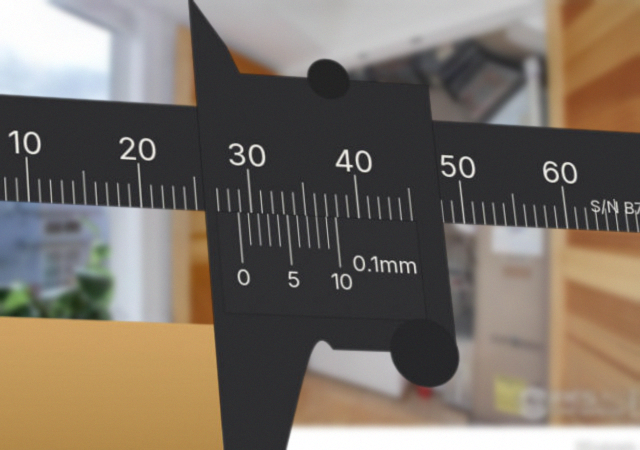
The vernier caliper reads 28.8 mm
